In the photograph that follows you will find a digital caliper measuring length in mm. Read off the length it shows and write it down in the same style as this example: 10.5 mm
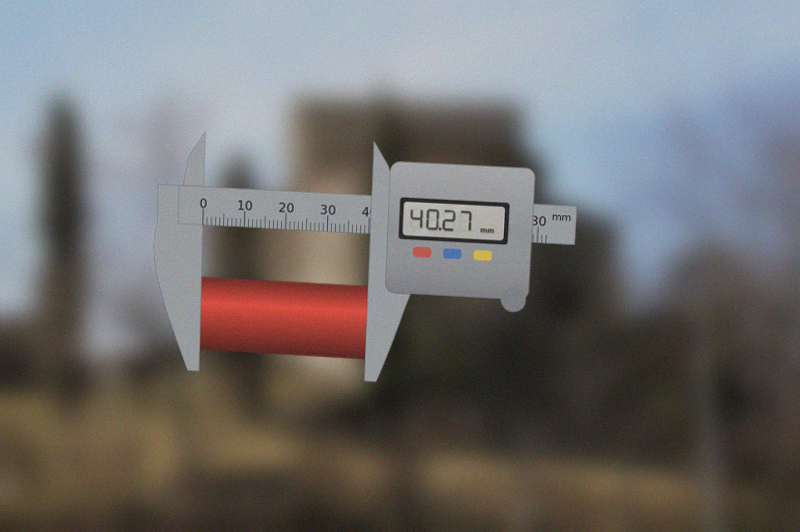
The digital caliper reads 40.27 mm
